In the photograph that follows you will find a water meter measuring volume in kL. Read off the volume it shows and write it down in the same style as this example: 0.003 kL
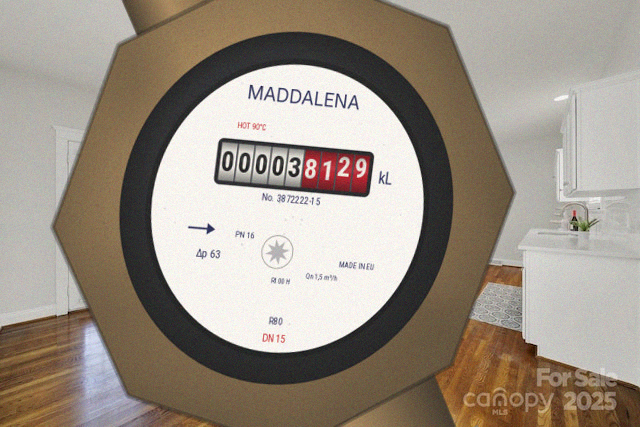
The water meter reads 3.8129 kL
